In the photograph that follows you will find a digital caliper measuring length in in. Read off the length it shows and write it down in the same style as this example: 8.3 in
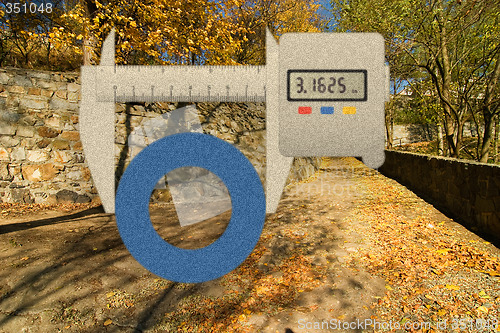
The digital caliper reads 3.1625 in
